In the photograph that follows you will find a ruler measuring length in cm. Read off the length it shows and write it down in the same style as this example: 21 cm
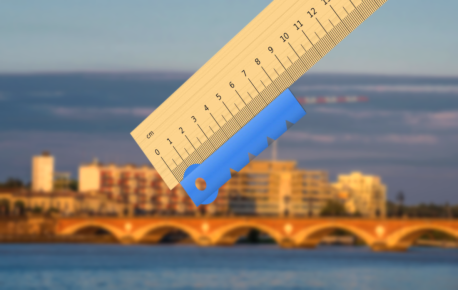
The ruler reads 8.5 cm
